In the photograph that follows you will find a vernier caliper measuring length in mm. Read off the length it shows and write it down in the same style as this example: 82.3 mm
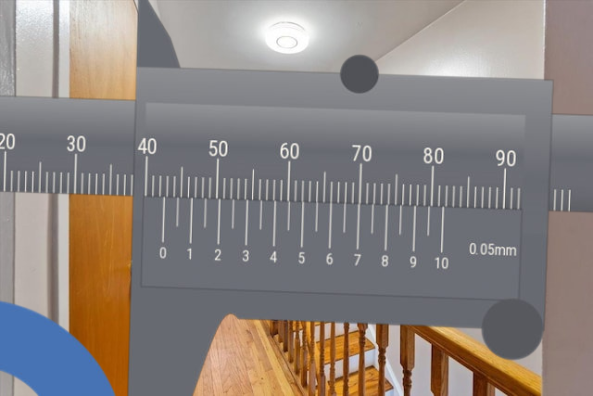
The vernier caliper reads 42.6 mm
